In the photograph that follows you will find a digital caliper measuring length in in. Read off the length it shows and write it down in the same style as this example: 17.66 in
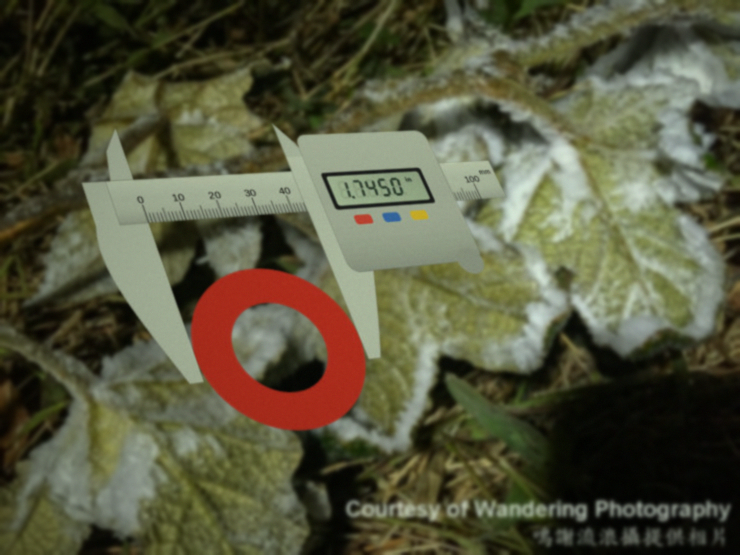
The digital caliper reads 1.7450 in
